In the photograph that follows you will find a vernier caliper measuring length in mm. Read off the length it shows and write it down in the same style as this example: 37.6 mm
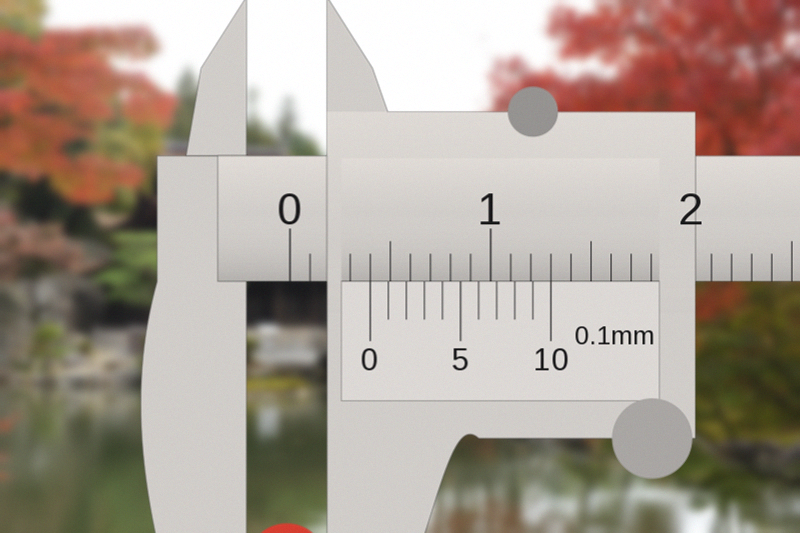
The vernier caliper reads 4.0 mm
